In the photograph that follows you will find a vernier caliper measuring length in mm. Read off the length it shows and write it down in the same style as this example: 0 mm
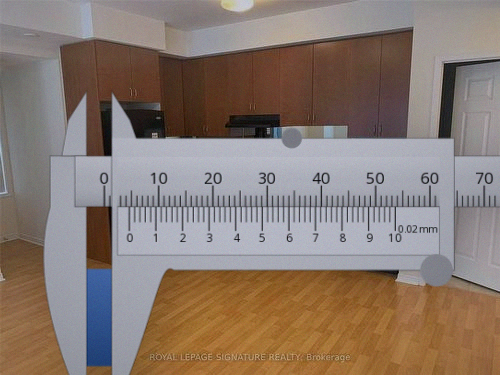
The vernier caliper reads 4.6 mm
